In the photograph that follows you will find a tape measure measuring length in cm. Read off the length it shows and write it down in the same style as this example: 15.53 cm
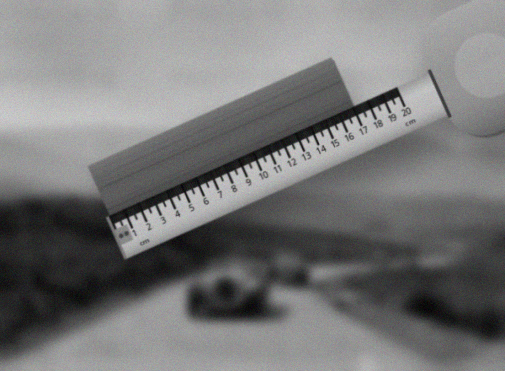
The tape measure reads 17 cm
